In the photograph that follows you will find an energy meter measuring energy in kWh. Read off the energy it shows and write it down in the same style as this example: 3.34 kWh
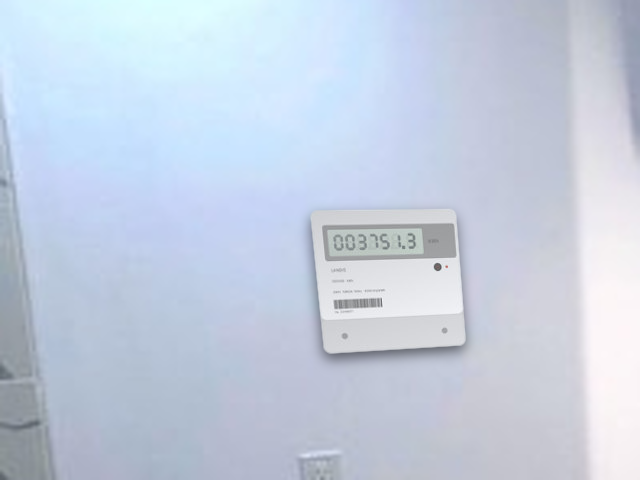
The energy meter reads 3751.3 kWh
